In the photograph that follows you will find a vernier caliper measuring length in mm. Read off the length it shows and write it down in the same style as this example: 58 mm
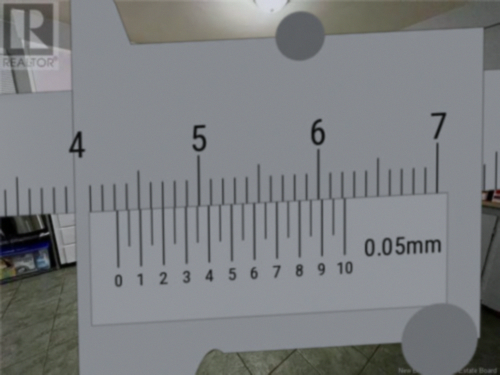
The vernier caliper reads 43.2 mm
